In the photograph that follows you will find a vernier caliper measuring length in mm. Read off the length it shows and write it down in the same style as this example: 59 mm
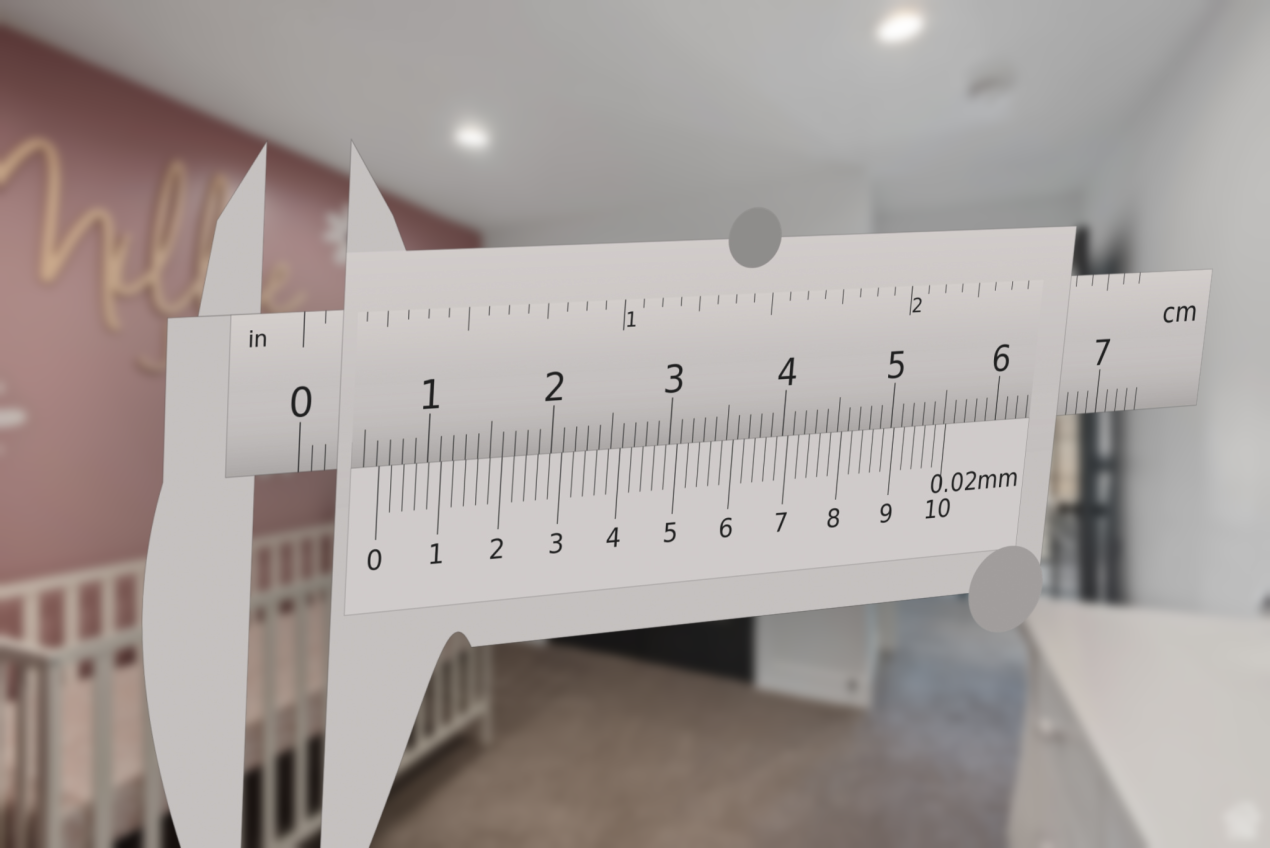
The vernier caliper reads 6.2 mm
